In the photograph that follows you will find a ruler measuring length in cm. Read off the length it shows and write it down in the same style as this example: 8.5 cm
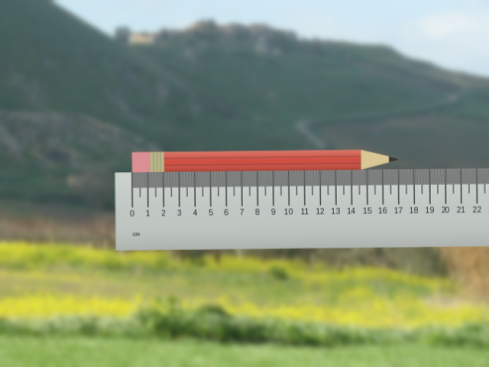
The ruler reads 17 cm
